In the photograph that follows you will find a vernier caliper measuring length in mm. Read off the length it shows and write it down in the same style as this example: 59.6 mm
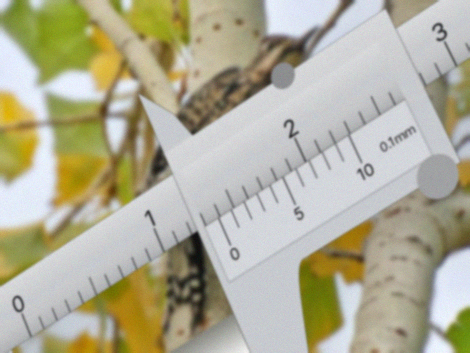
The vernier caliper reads 13.9 mm
